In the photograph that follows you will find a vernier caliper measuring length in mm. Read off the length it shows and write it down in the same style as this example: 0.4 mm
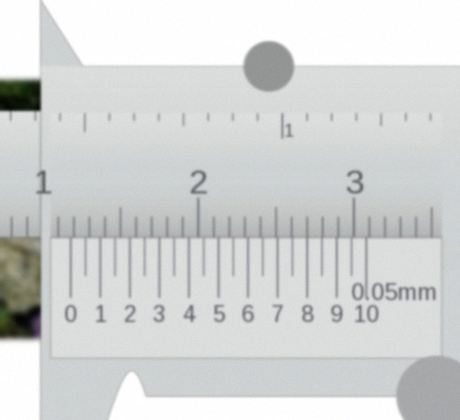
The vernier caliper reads 11.8 mm
